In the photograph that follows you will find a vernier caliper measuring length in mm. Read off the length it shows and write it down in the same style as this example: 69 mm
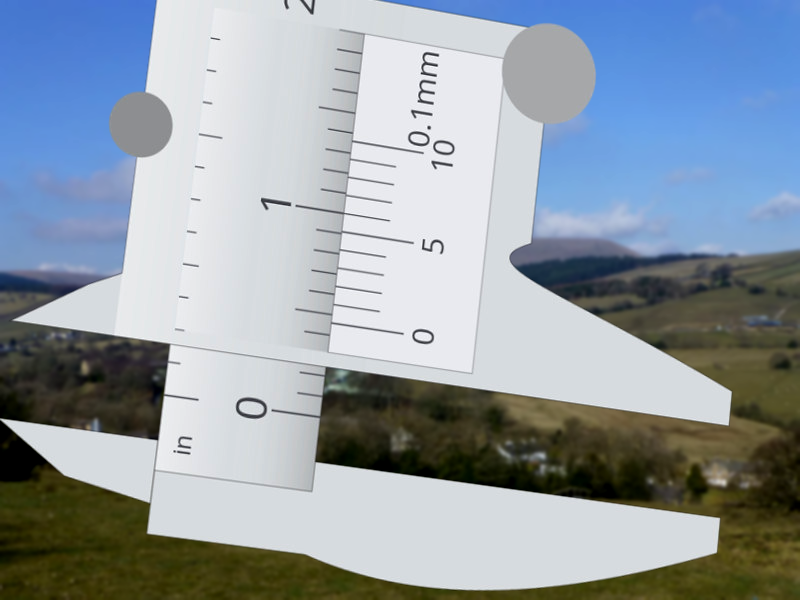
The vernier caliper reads 4.6 mm
